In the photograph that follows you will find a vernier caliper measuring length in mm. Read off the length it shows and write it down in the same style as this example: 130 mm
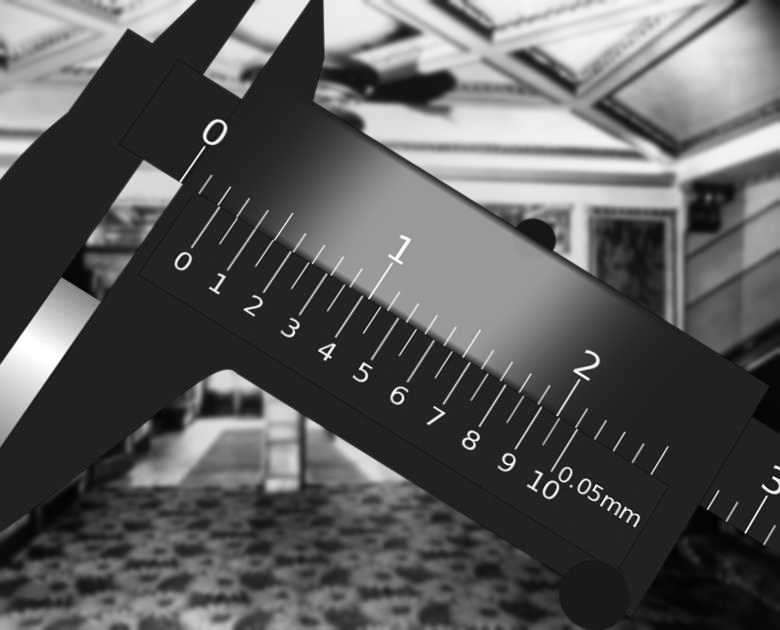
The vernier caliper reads 2.10 mm
